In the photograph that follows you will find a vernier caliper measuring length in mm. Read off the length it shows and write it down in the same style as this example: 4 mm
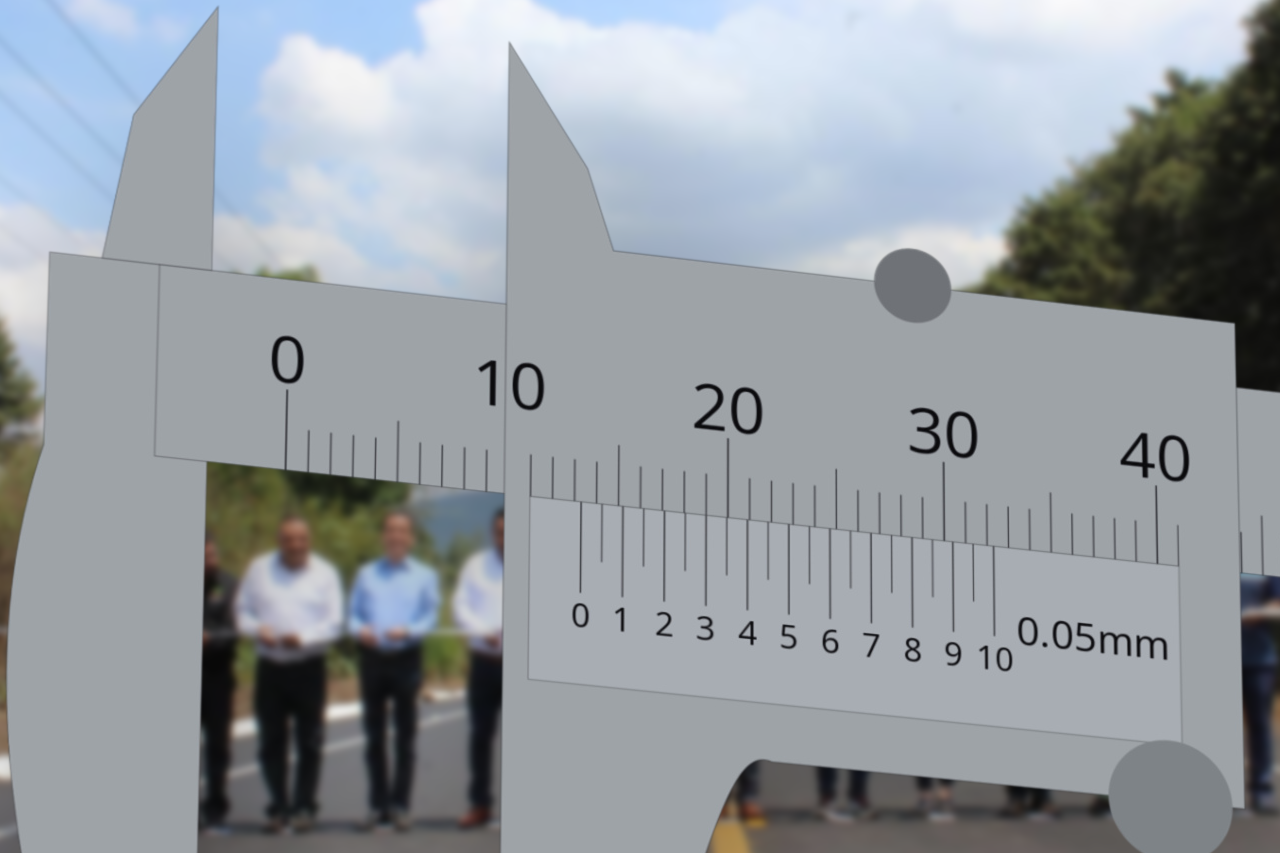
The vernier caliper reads 13.3 mm
